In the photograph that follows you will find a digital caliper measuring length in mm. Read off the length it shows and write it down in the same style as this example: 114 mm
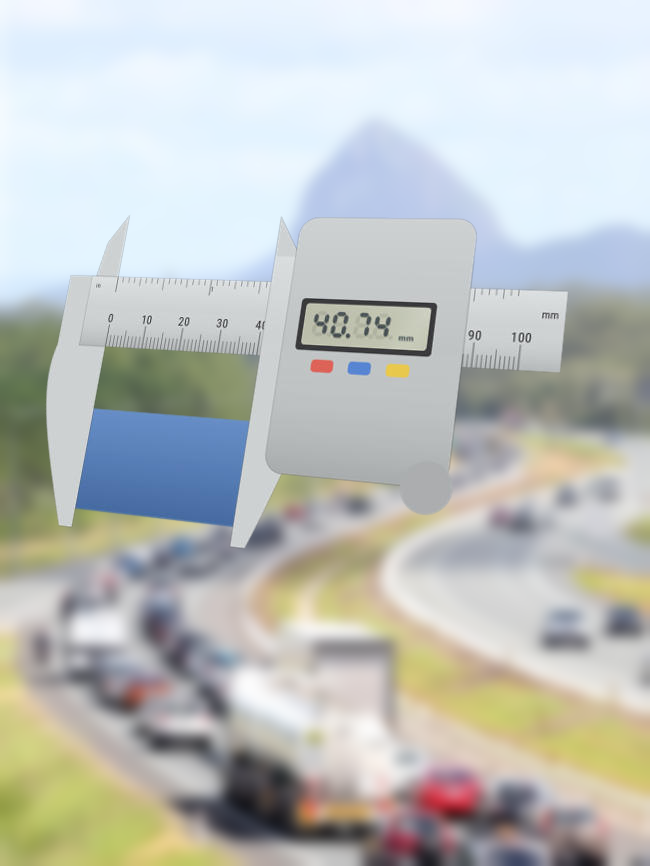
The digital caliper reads 40.74 mm
